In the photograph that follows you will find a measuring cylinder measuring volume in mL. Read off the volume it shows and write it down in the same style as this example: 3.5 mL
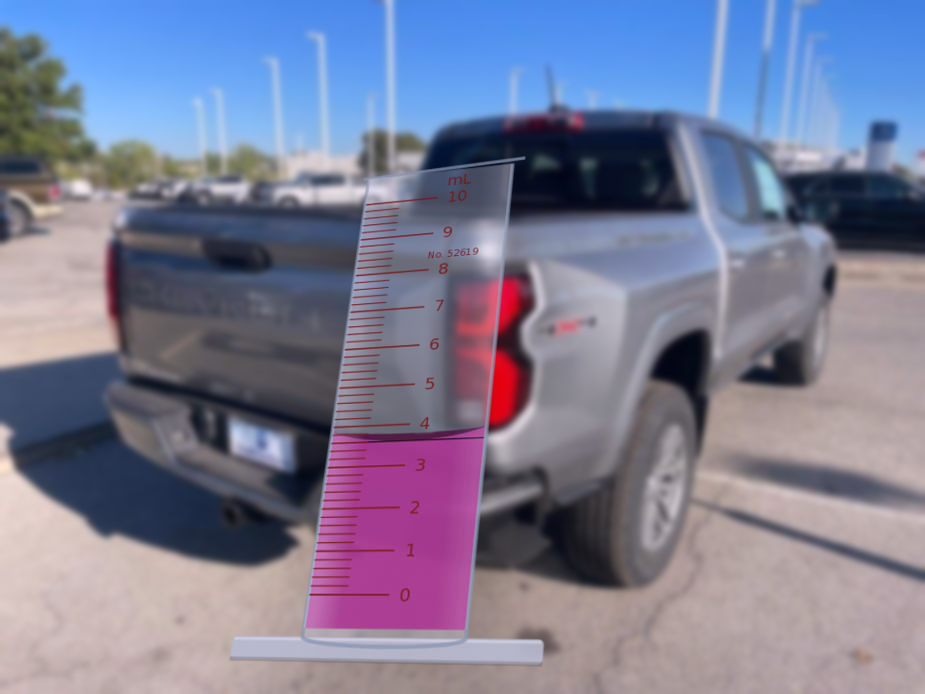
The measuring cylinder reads 3.6 mL
